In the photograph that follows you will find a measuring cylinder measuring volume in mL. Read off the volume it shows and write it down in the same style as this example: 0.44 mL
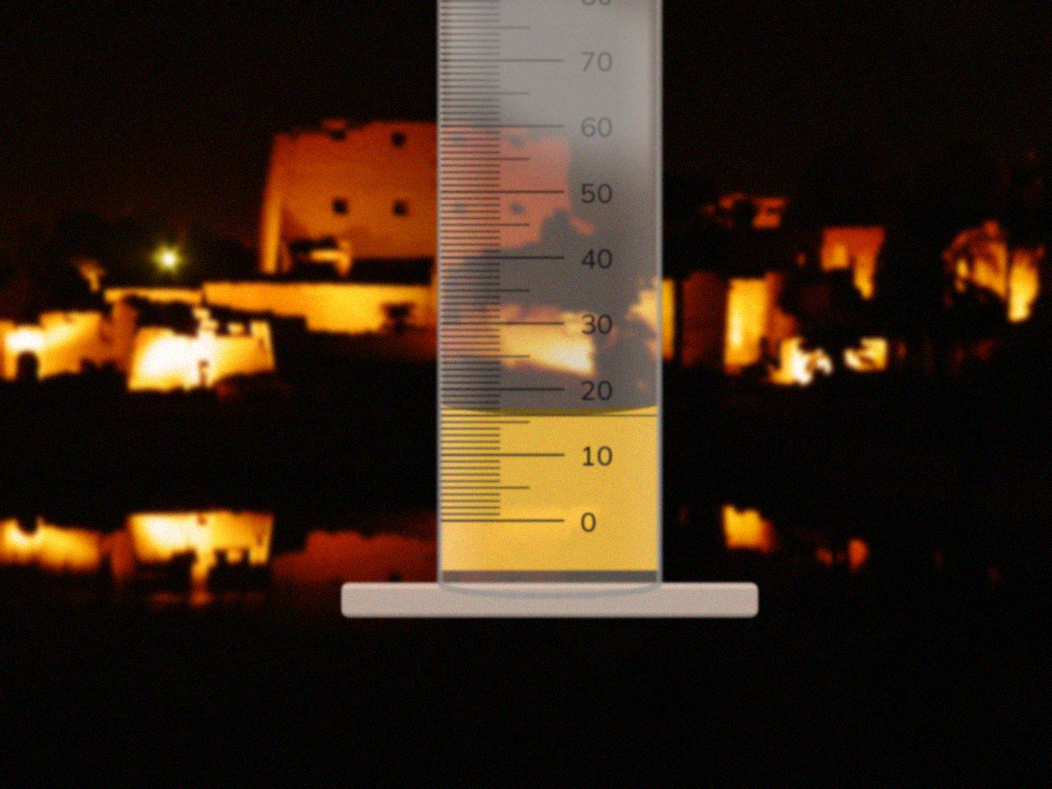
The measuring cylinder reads 16 mL
